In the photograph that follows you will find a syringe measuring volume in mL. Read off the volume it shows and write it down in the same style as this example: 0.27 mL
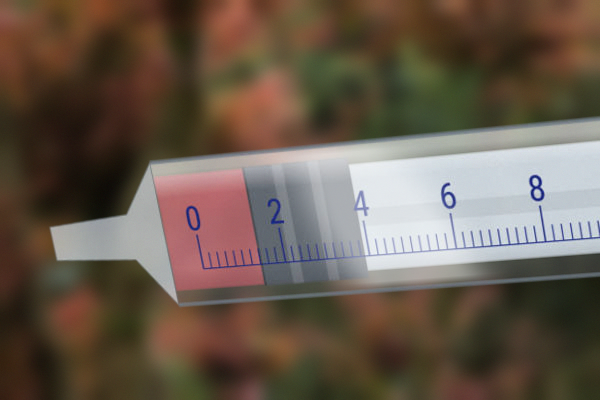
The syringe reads 1.4 mL
